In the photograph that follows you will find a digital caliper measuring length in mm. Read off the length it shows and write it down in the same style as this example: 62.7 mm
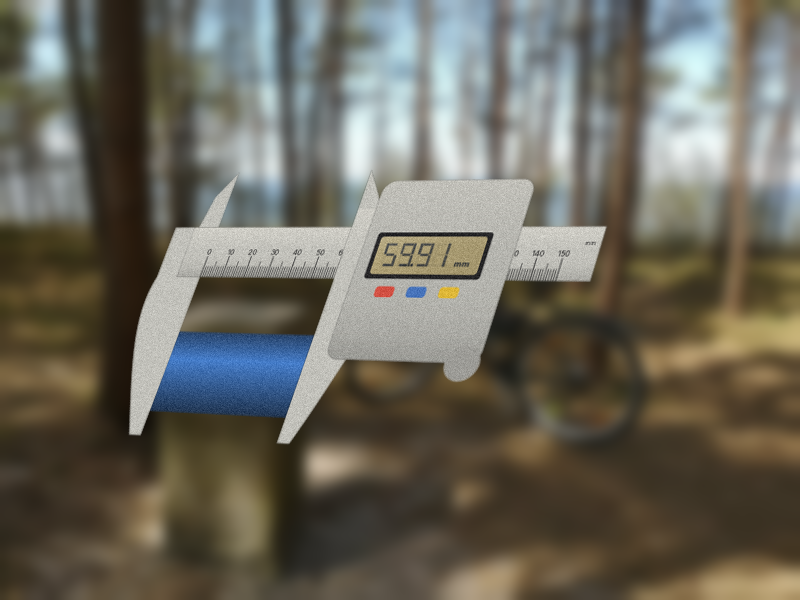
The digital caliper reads 59.91 mm
